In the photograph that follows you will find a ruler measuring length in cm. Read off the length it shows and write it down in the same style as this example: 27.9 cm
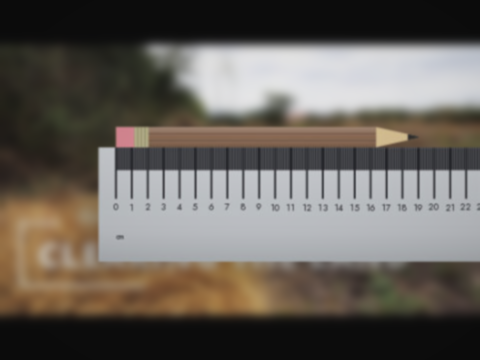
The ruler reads 19 cm
